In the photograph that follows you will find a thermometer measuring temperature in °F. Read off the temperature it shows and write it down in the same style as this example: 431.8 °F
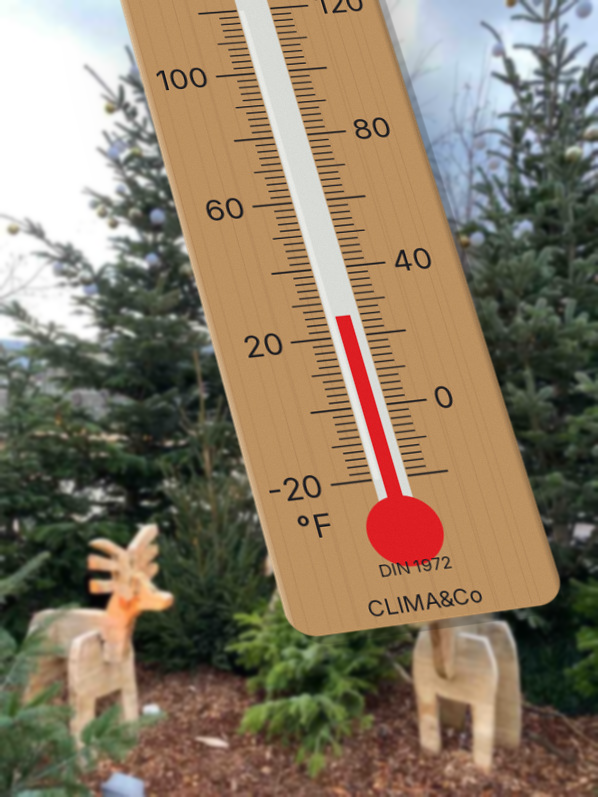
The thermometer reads 26 °F
